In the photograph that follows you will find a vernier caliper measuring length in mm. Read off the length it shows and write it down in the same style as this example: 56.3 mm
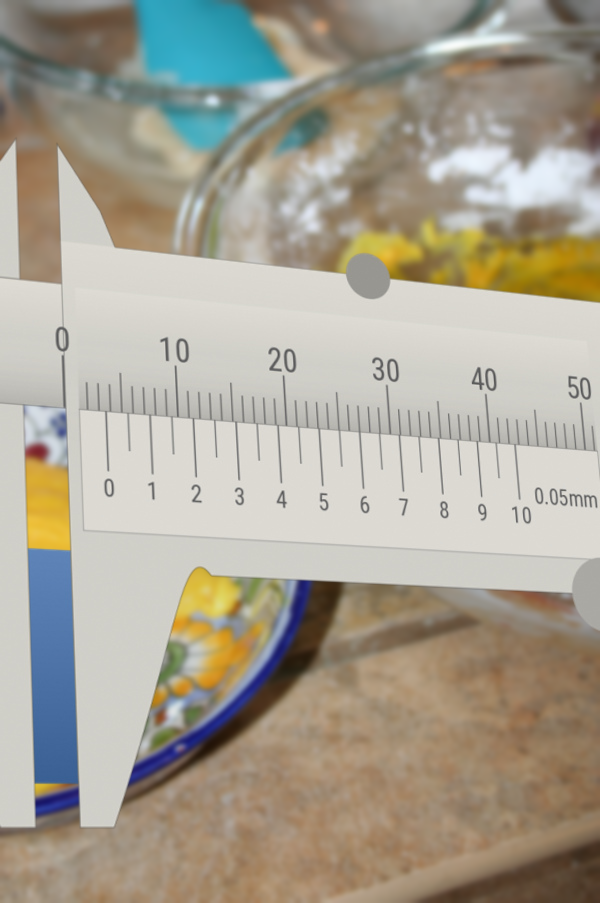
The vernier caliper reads 3.6 mm
